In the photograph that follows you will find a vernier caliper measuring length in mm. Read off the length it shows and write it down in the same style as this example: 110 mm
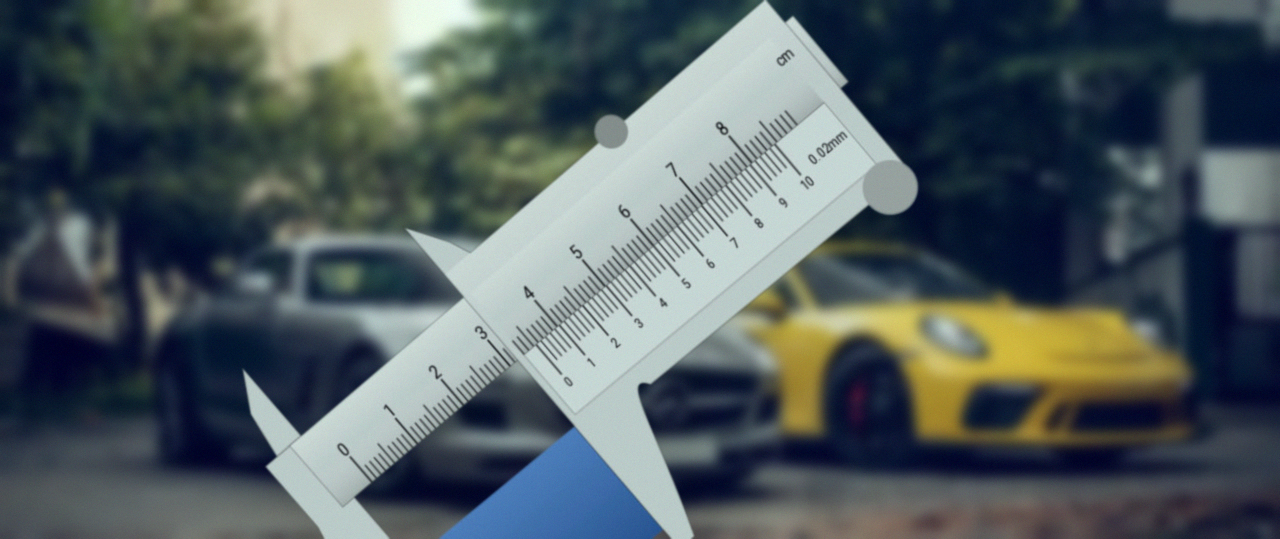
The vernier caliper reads 35.5 mm
